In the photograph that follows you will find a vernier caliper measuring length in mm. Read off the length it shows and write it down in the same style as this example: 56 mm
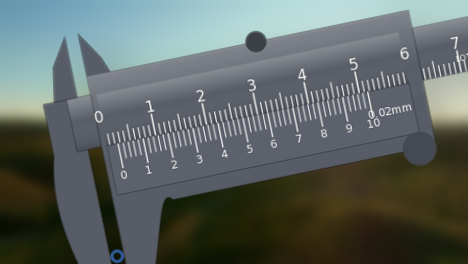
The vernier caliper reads 2.6 mm
